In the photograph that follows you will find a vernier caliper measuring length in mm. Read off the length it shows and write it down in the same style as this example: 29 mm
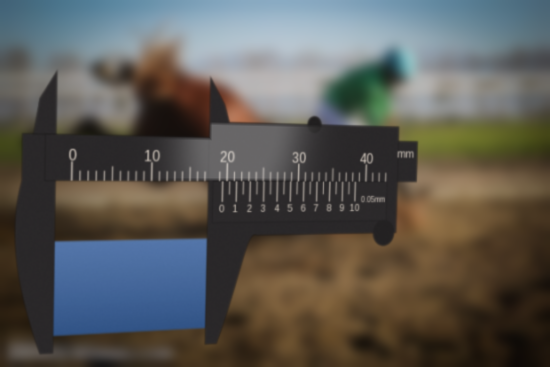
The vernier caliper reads 19.4 mm
